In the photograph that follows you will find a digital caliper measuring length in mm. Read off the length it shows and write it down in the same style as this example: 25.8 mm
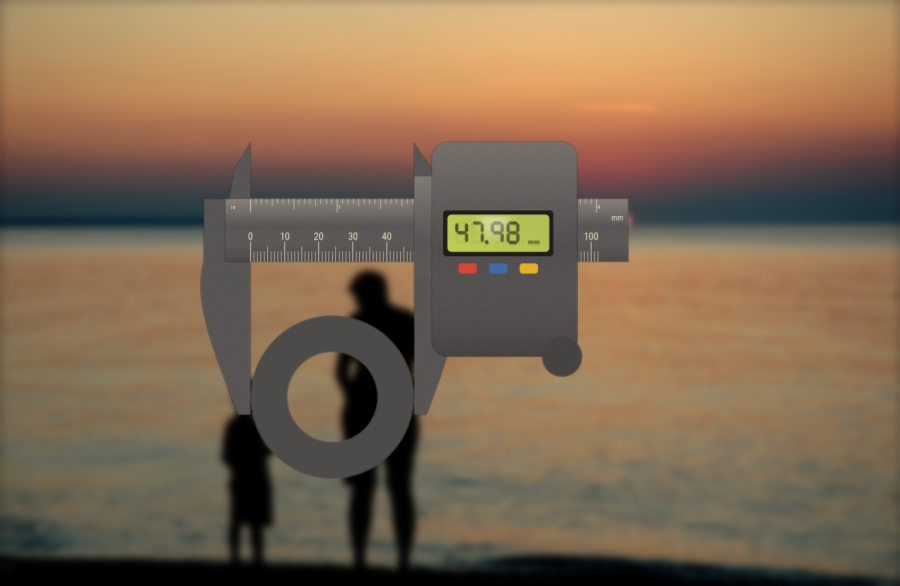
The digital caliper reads 47.98 mm
